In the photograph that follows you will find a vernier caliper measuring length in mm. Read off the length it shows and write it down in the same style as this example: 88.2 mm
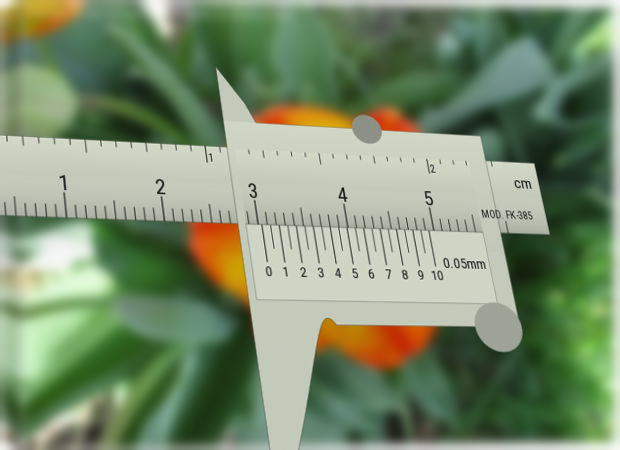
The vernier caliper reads 30.4 mm
